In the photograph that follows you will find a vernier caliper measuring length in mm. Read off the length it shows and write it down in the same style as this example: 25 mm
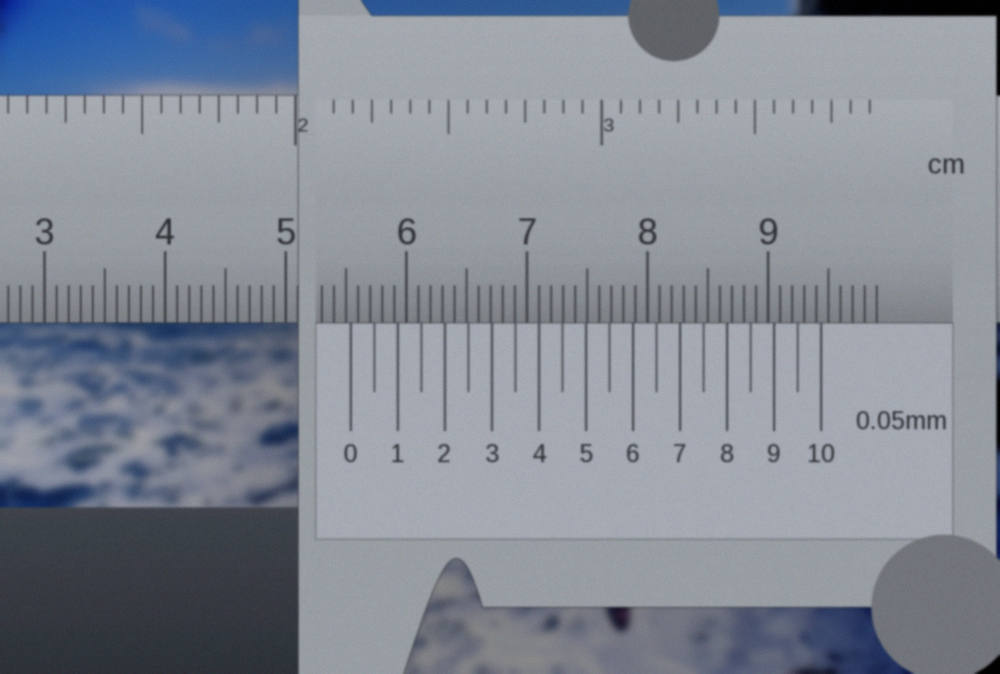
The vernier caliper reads 55.4 mm
